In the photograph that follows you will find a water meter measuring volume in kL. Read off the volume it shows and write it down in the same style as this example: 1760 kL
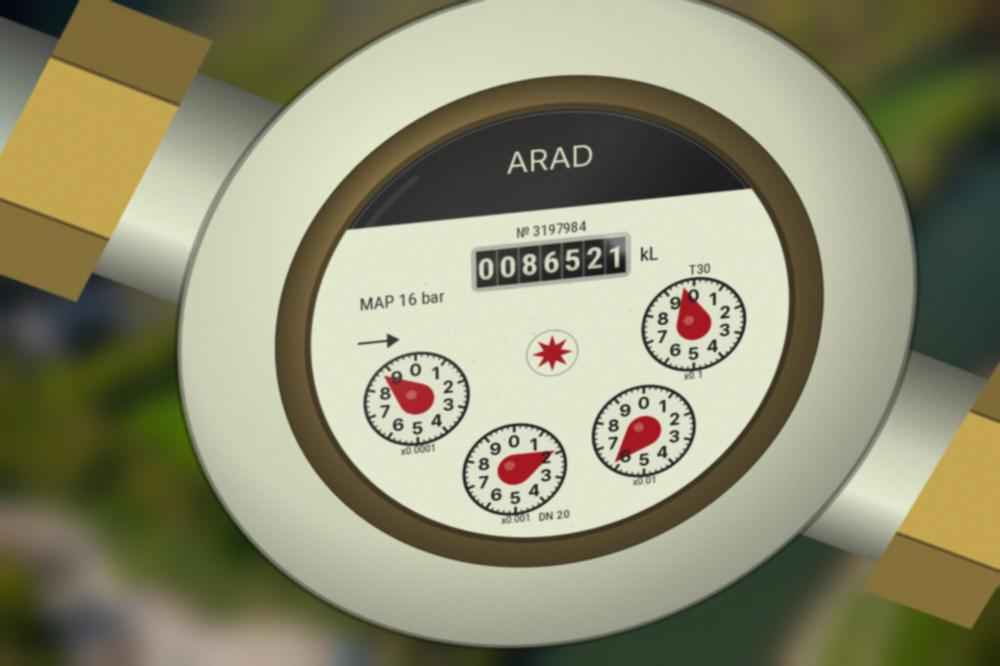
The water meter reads 86520.9618 kL
